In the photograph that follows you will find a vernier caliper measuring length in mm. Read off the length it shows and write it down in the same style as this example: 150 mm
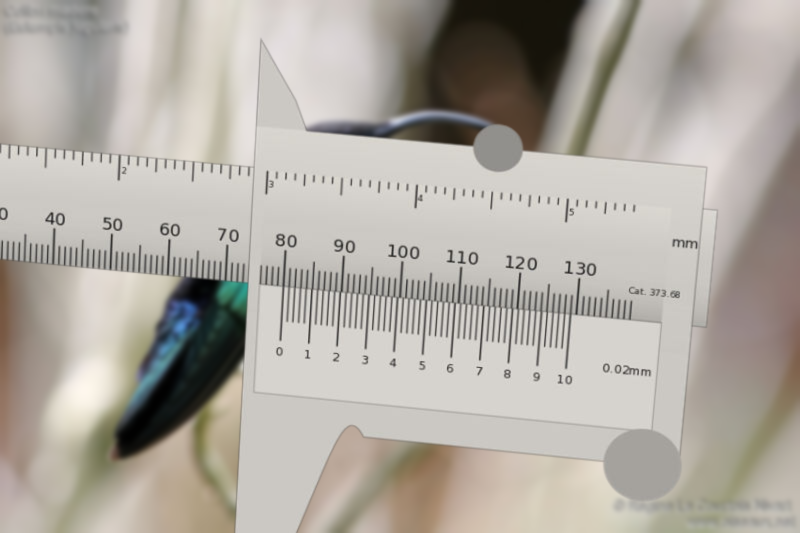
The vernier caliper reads 80.0 mm
